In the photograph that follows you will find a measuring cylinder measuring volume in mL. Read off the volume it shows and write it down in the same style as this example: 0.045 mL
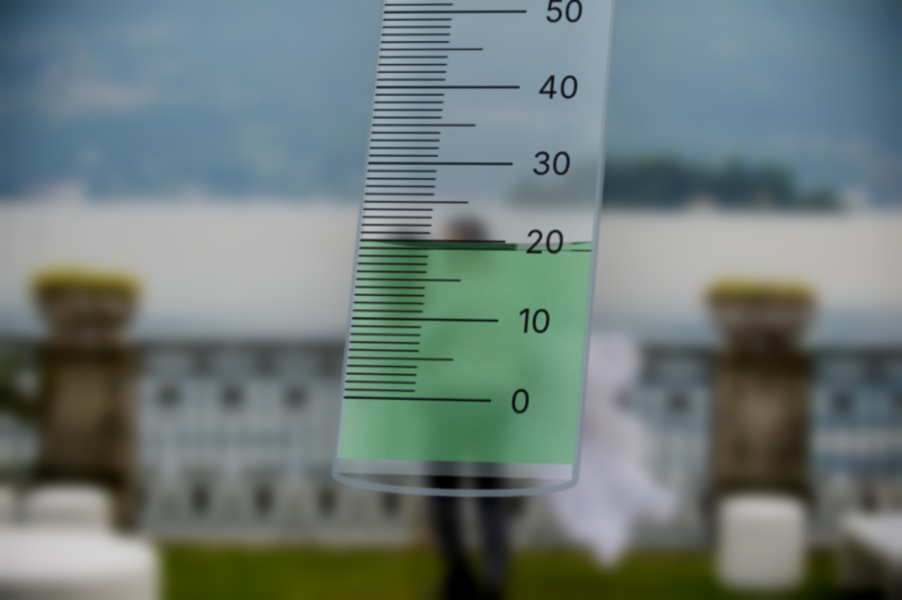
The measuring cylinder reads 19 mL
